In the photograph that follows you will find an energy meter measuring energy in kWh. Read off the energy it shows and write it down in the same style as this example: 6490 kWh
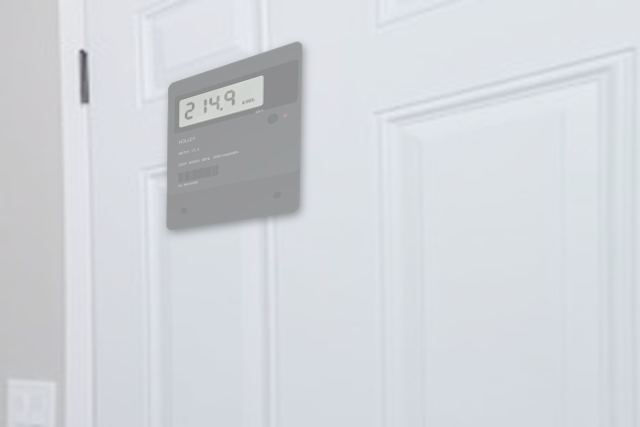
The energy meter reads 214.9 kWh
